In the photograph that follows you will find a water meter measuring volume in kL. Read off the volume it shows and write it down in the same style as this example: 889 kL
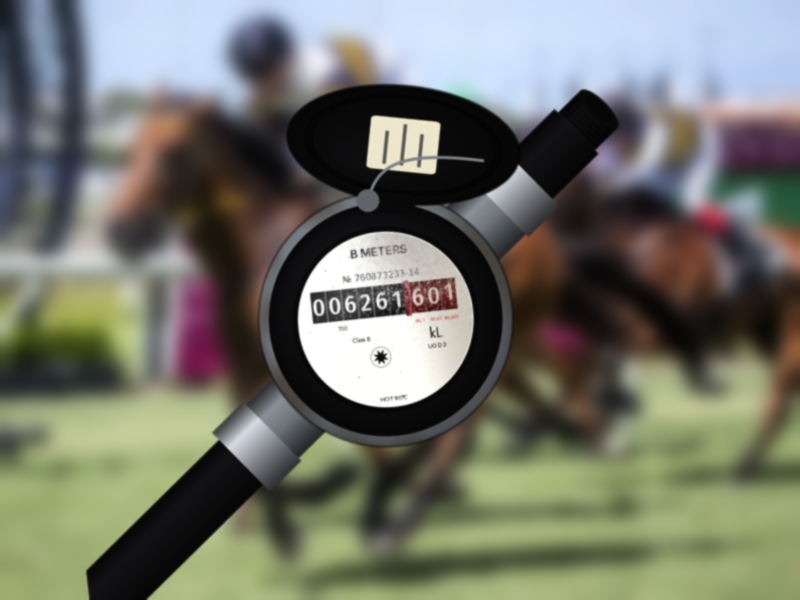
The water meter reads 6261.601 kL
